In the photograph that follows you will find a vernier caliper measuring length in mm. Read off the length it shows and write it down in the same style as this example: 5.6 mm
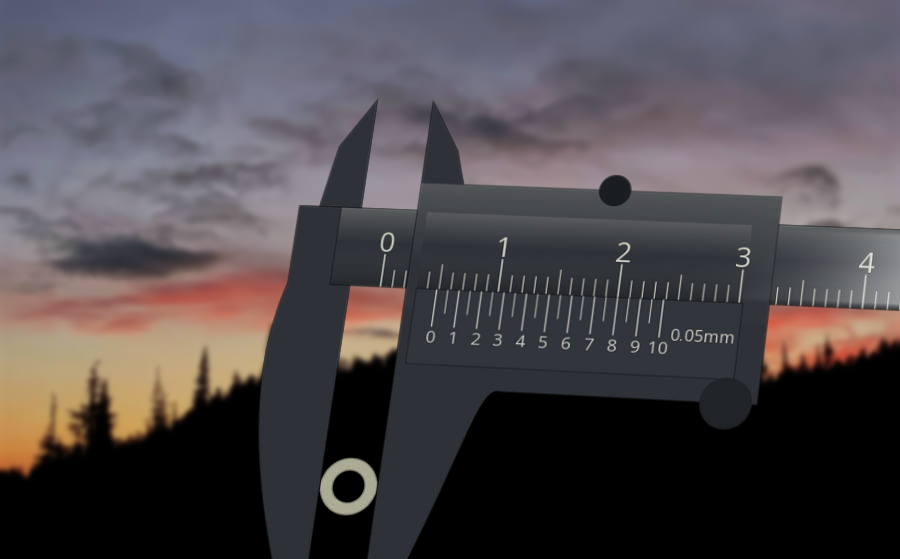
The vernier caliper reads 4.8 mm
